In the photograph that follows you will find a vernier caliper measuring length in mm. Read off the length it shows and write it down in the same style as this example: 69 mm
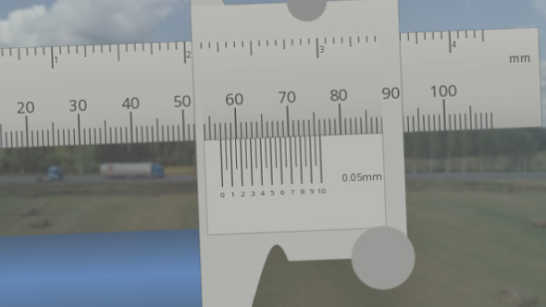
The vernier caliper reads 57.0 mm
